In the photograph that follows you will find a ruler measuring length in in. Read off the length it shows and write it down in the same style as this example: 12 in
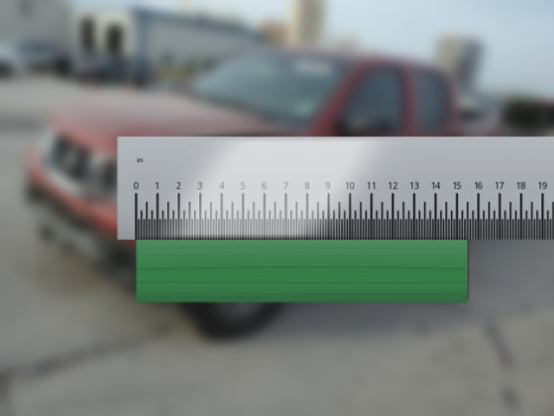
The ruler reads 15.5 in
